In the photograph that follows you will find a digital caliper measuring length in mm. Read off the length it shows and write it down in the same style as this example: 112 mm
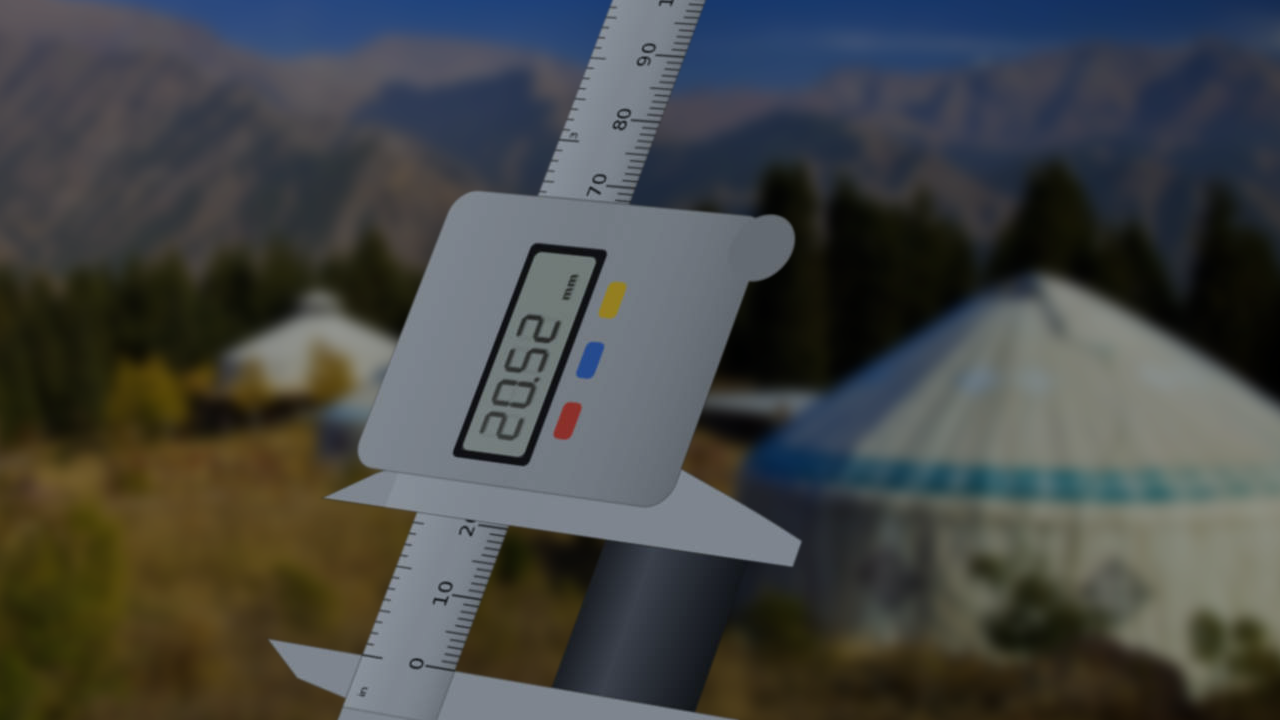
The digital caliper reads 20.52 mm
